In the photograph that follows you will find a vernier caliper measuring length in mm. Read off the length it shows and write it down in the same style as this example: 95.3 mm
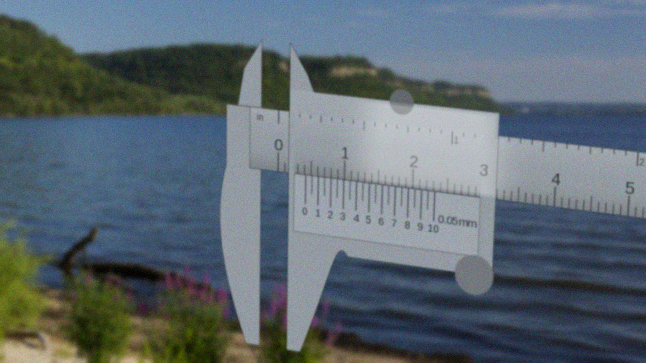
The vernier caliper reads 4.2 mm
